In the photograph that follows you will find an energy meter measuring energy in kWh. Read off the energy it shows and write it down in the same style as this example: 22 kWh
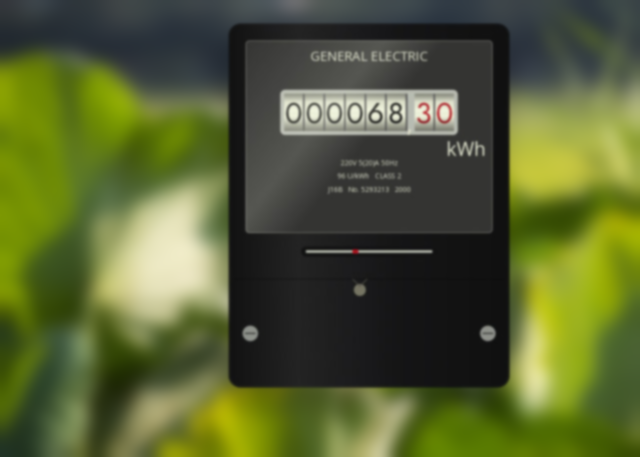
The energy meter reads 68.30 kWh
